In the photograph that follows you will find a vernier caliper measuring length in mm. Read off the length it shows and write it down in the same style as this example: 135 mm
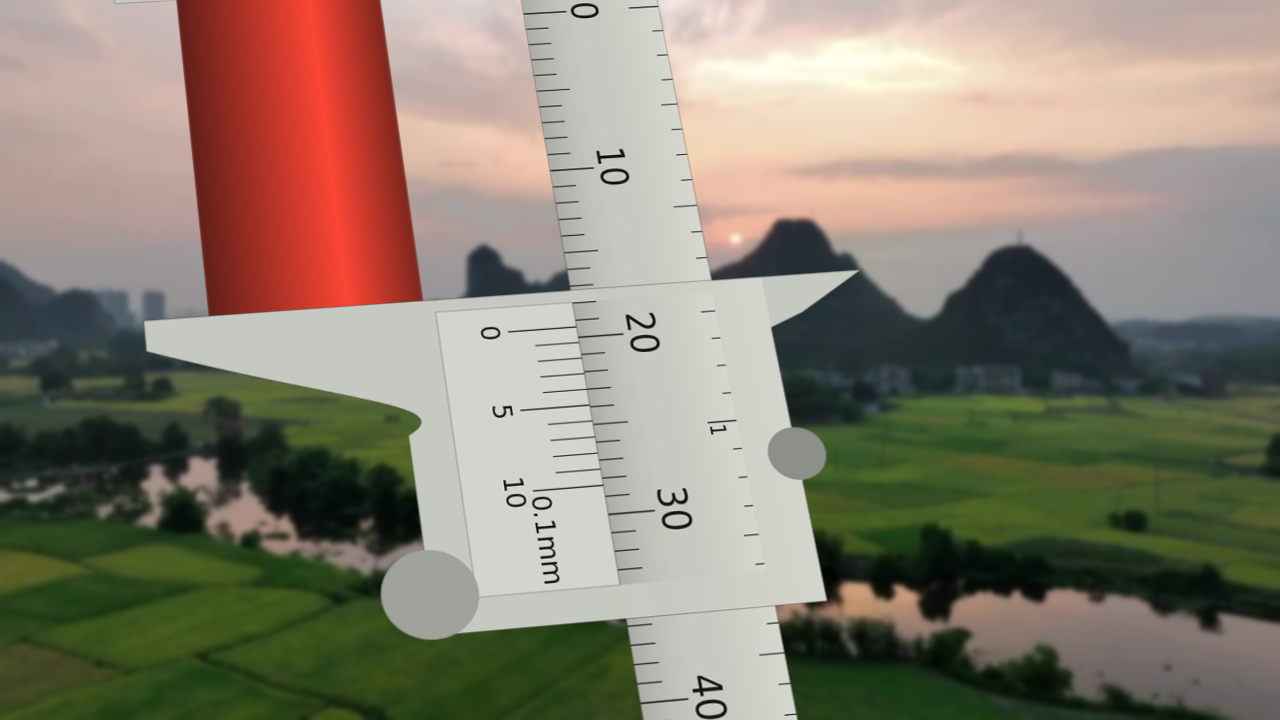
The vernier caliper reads 19.4 mm
